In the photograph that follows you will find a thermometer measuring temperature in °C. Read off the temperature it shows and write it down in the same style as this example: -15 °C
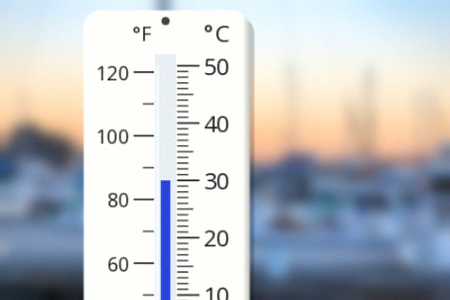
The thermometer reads 30 °C
